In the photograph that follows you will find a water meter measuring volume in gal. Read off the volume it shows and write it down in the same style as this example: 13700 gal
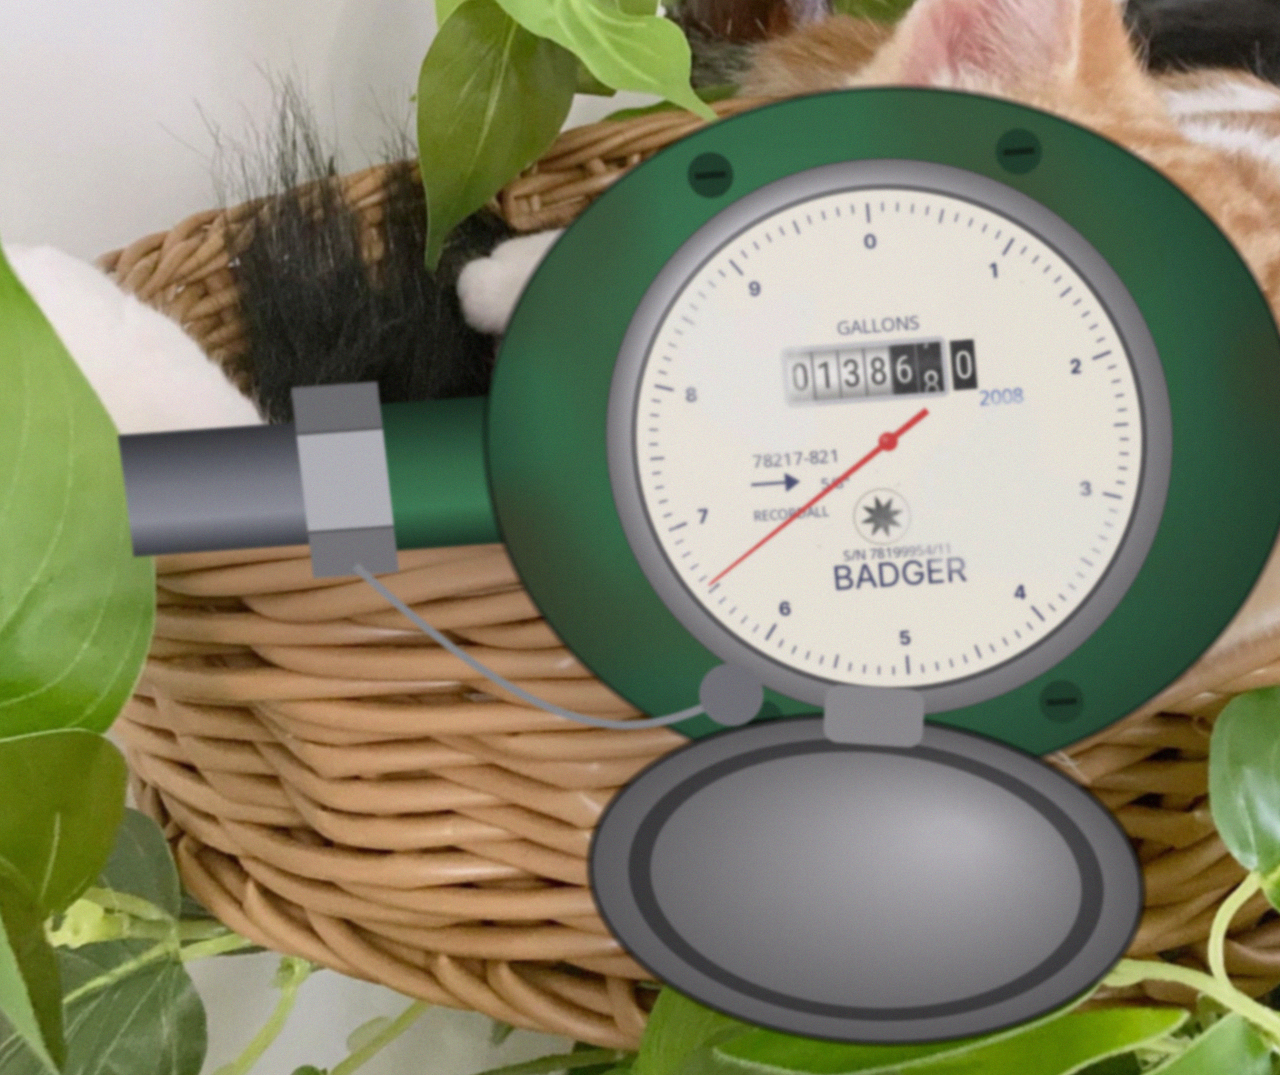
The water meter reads 138676.5 gal
